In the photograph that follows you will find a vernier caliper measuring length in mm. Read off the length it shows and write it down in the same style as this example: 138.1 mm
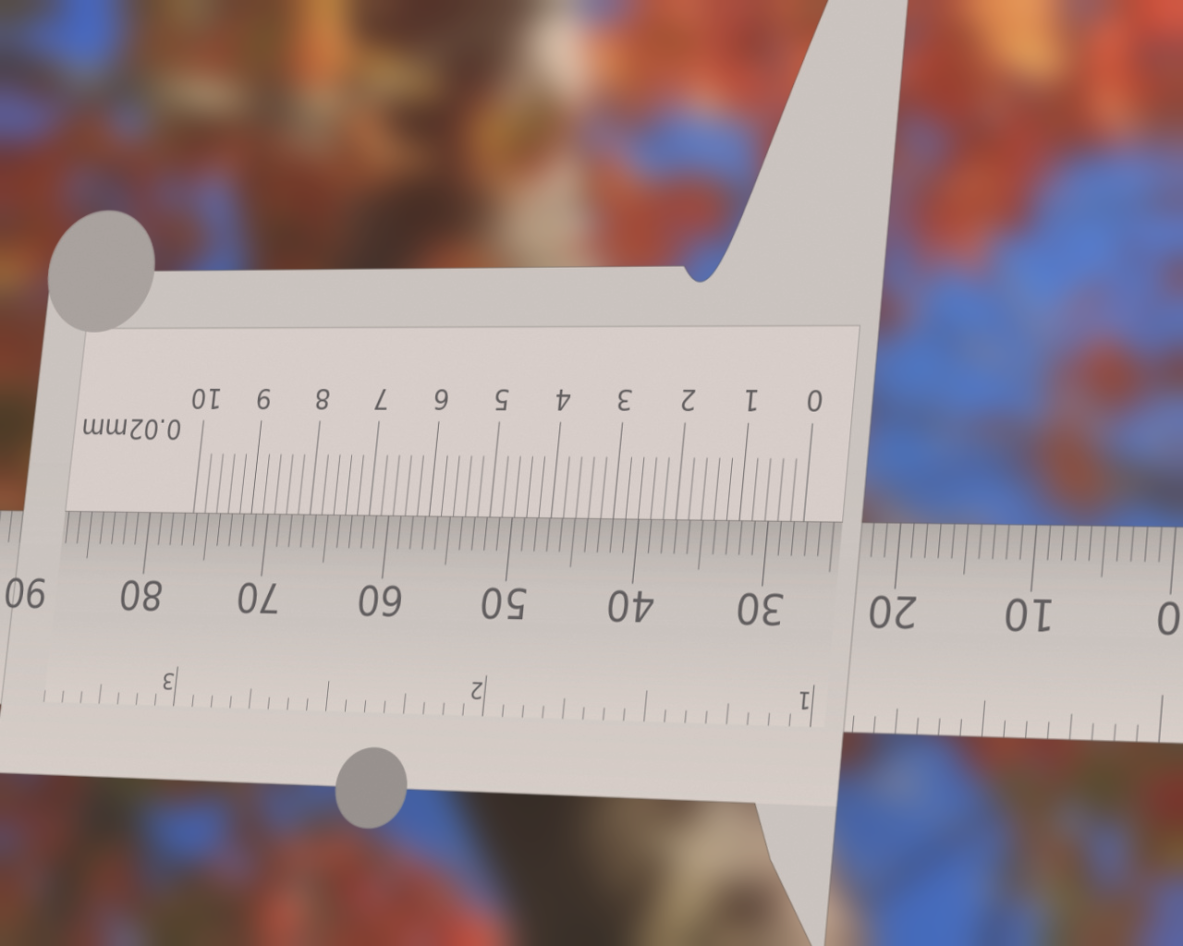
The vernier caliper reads 27.3 mm
